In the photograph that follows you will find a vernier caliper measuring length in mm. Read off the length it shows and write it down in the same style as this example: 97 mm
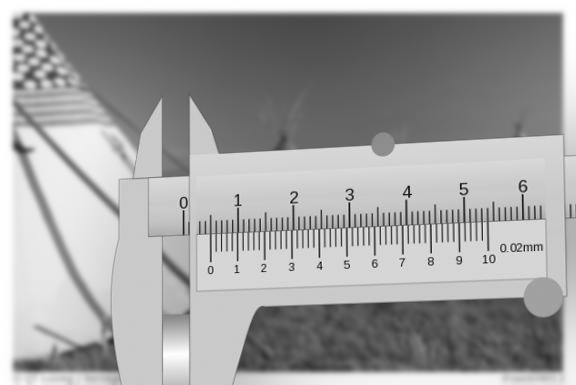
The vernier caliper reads 5.0 mm
